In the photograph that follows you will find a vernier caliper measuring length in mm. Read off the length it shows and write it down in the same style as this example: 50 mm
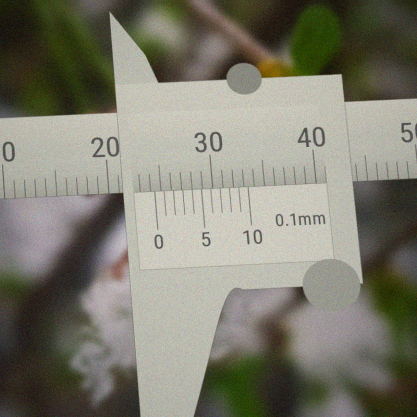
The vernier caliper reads 24.4 mm
